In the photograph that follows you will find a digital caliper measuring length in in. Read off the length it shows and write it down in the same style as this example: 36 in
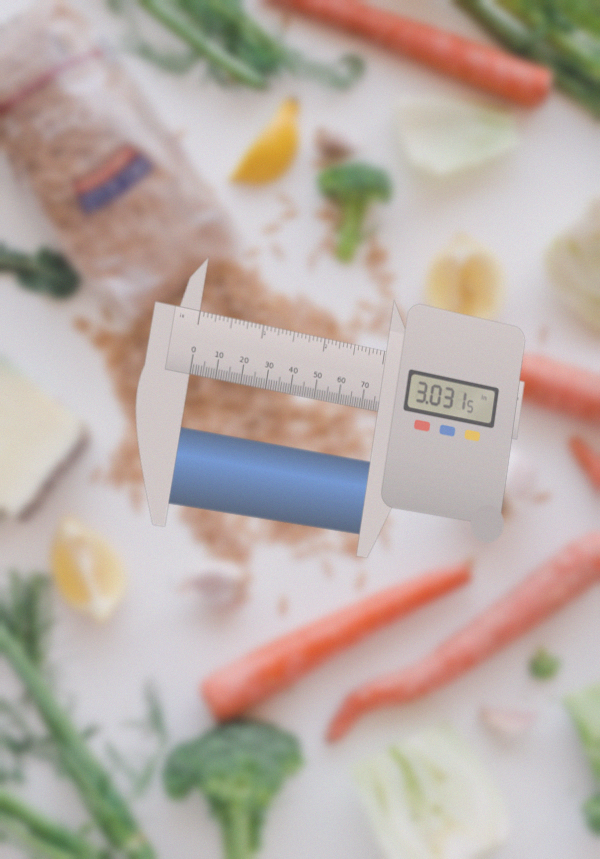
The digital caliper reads 3.0315 in
